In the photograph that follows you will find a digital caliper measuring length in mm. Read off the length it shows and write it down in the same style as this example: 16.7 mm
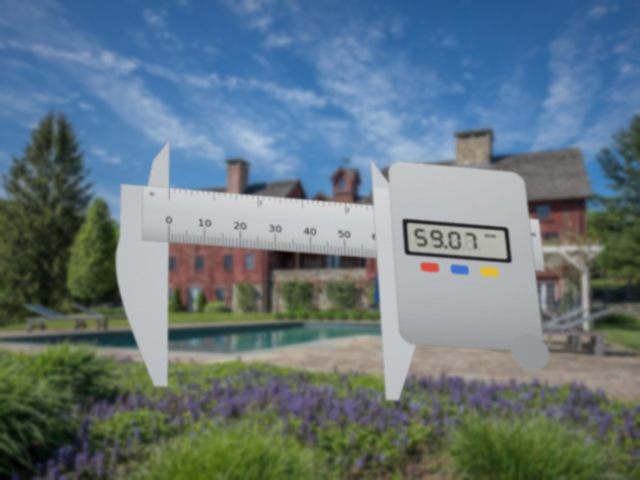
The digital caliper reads 59.07 mm
